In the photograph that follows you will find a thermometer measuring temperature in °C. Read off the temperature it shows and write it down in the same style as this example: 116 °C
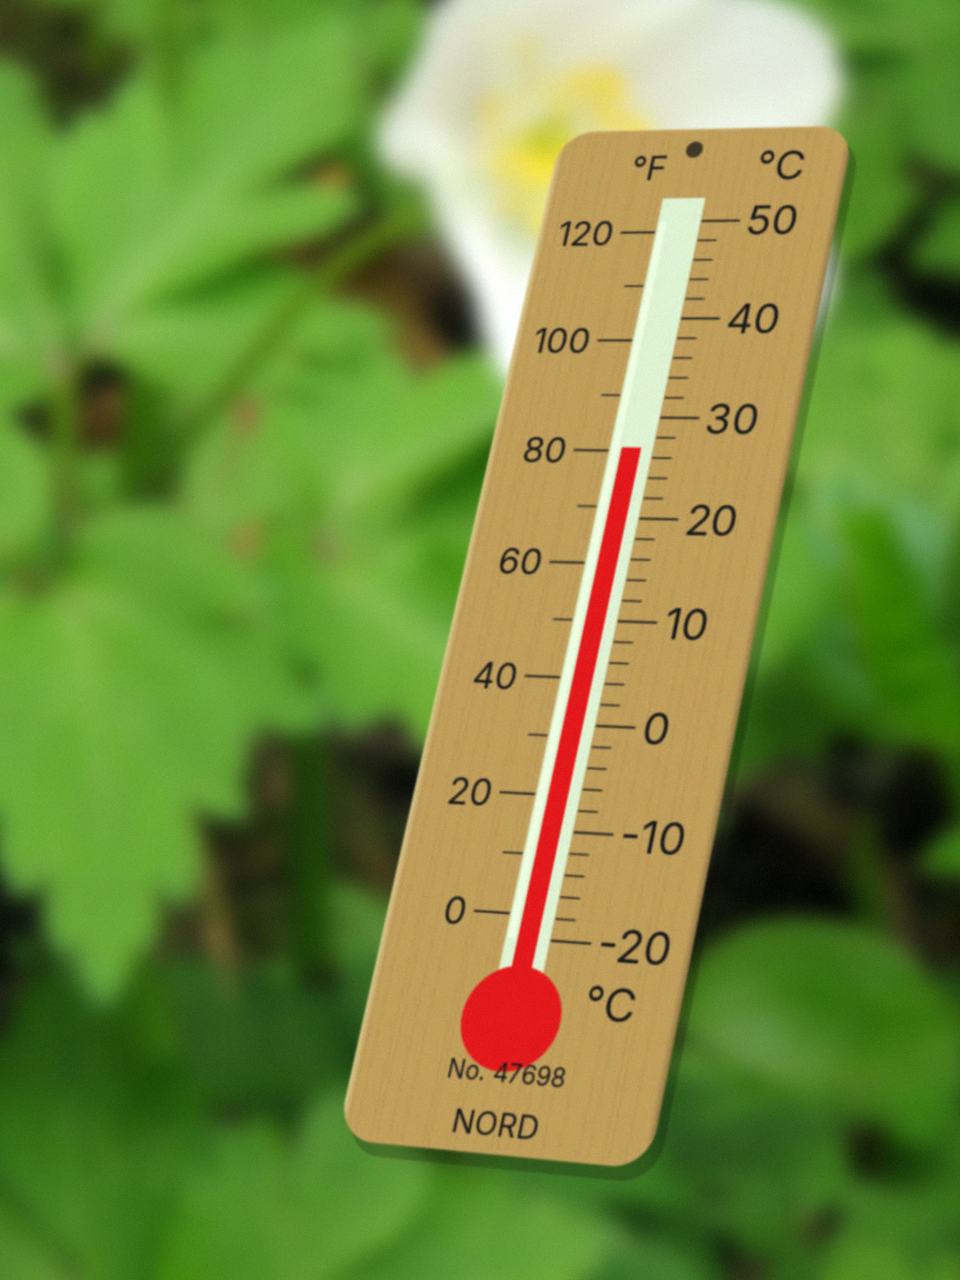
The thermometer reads 27 °C
